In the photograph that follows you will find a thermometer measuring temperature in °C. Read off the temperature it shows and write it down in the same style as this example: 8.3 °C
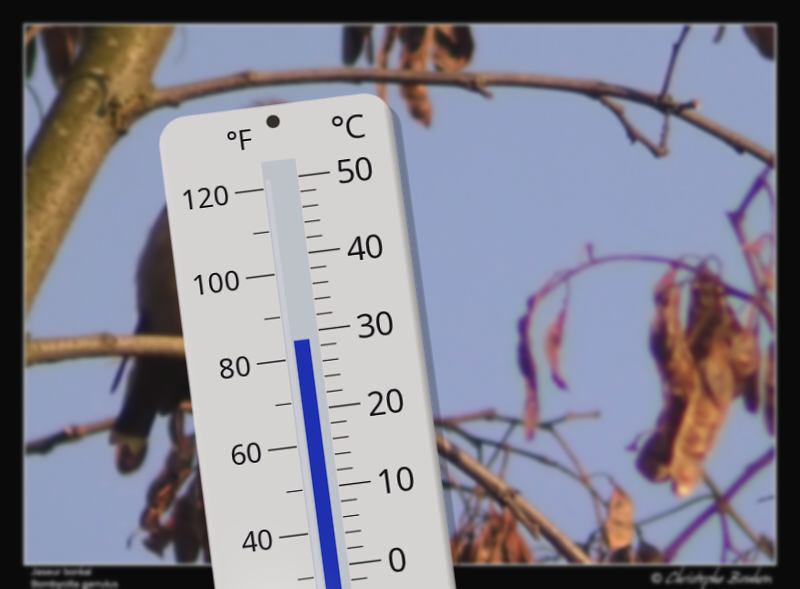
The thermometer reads 29 °C
